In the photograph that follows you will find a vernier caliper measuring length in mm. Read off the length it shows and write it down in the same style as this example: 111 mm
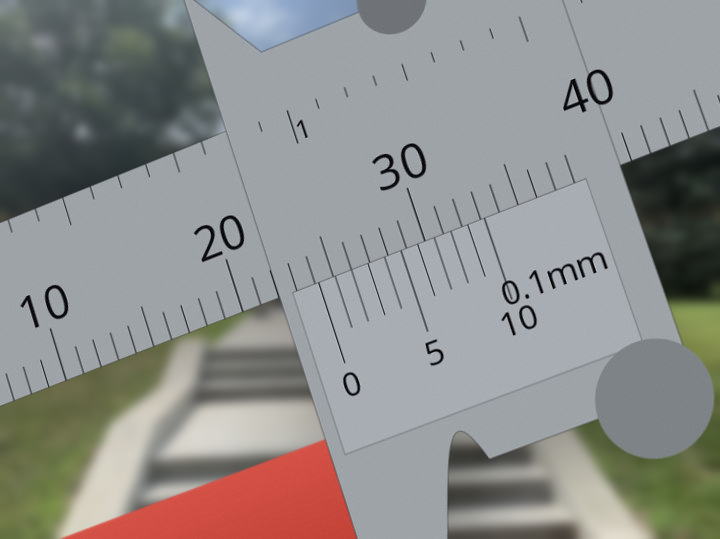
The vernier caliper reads 24.2 mm
